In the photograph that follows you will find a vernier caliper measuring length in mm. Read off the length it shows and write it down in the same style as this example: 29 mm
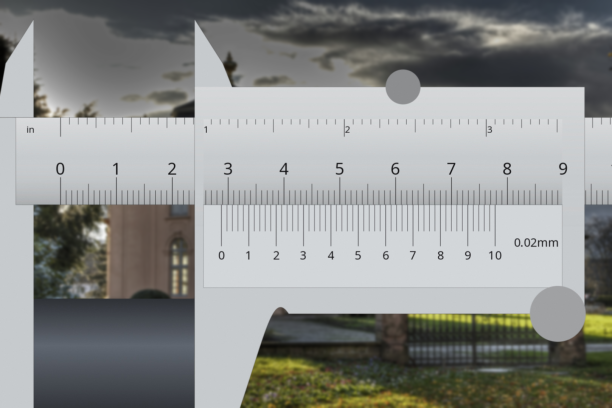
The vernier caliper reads 28.8 mm
